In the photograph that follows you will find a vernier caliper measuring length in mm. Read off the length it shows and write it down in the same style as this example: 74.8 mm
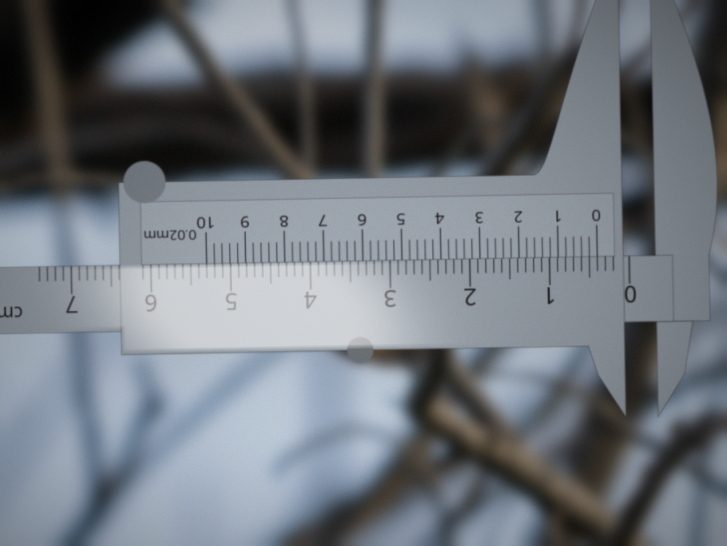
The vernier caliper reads 4.0 mm
